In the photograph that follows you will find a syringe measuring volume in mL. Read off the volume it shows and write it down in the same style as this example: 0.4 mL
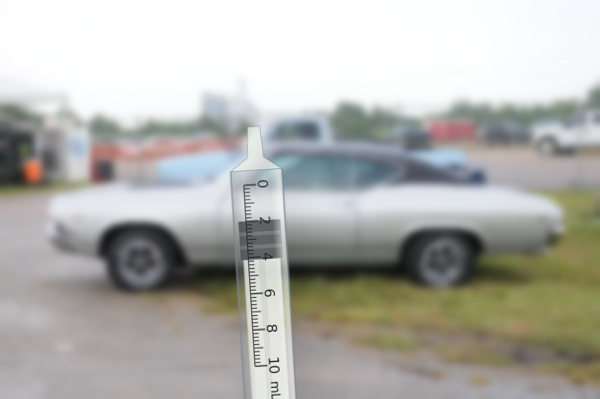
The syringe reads 2 mL
